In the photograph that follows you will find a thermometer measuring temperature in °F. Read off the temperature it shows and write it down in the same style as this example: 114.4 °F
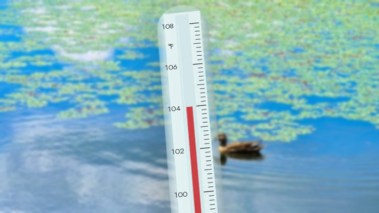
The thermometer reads 104 °F
